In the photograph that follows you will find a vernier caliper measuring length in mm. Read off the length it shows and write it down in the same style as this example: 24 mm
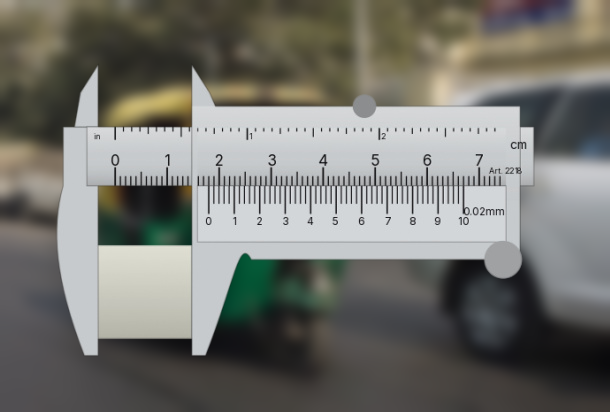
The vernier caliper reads 18.0 mm
